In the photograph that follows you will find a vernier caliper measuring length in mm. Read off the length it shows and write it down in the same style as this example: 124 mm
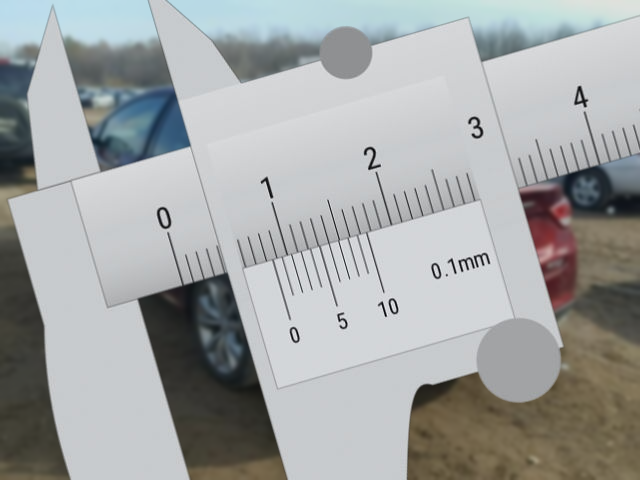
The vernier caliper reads 8.6 mm
